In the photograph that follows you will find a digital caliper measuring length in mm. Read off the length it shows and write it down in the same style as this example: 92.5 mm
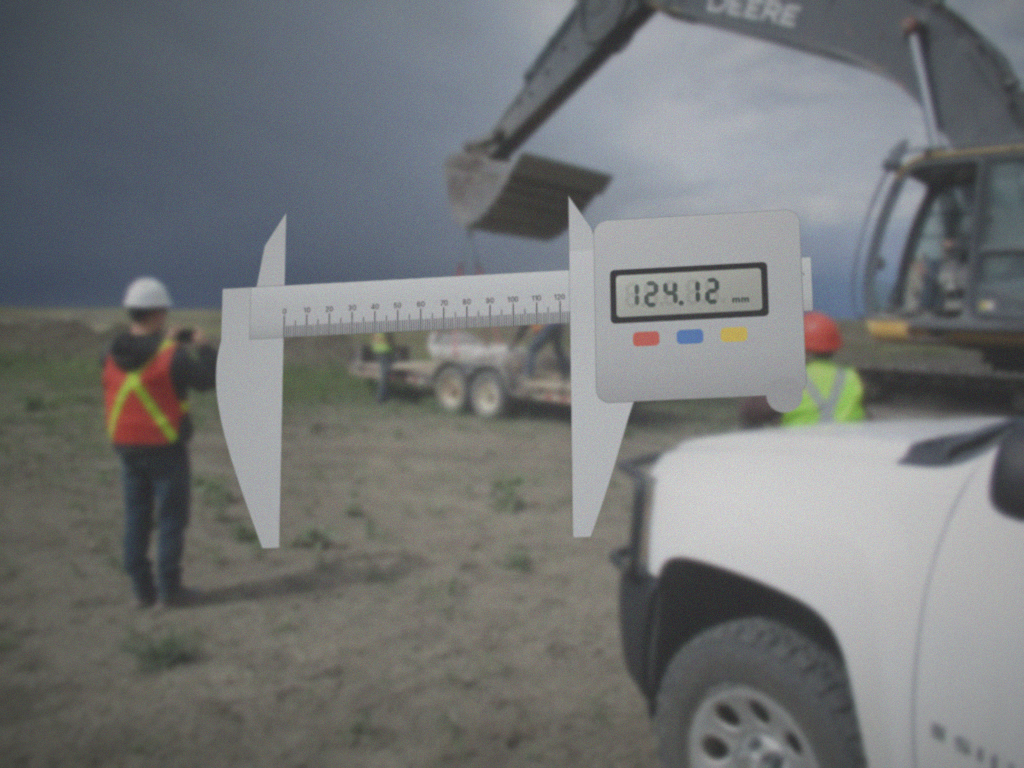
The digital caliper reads 124.12 mm
